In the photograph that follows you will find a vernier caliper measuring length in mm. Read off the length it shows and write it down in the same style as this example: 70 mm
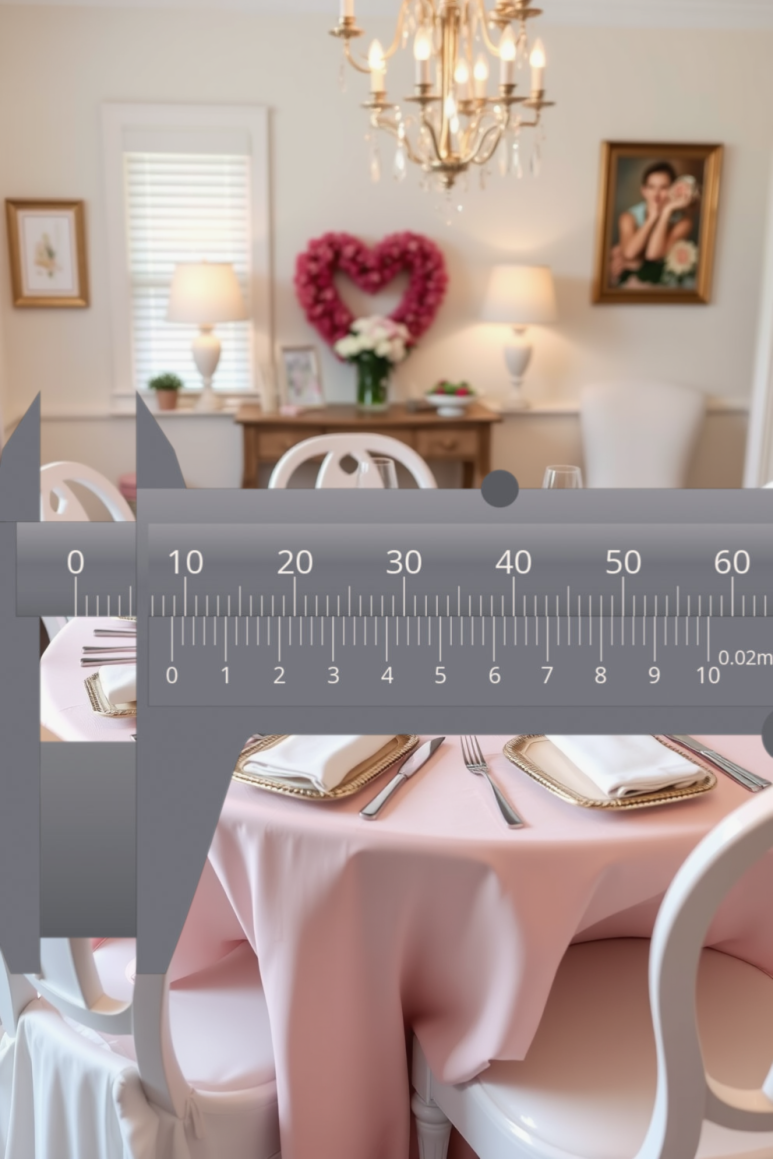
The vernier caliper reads 8.8 mm
